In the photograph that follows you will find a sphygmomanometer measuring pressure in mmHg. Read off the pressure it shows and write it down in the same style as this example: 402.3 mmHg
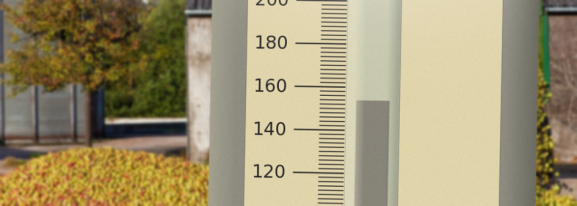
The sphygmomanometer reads 154 mmHg
